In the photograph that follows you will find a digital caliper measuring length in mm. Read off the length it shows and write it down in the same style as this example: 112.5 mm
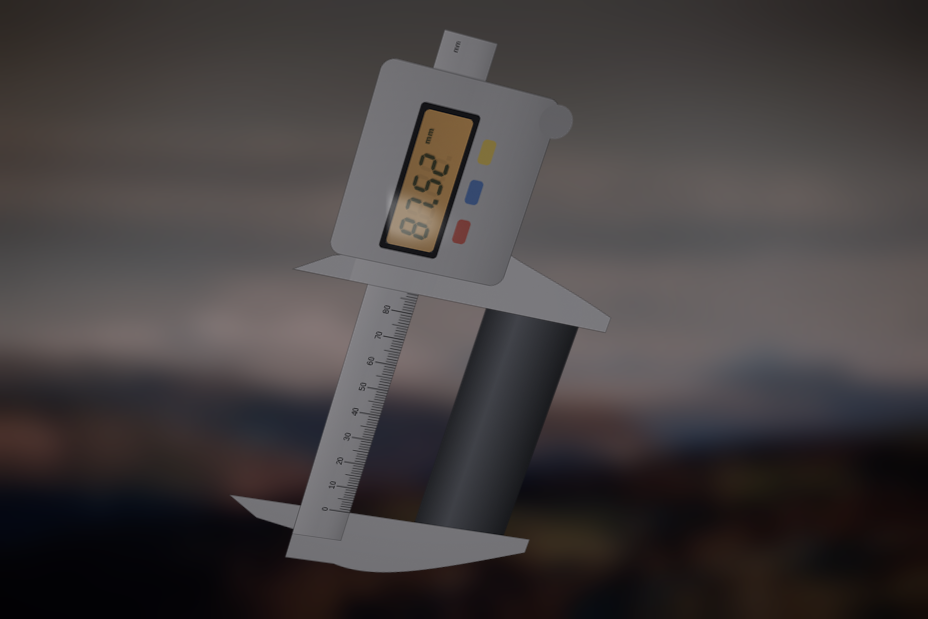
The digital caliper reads 87.52 mm
